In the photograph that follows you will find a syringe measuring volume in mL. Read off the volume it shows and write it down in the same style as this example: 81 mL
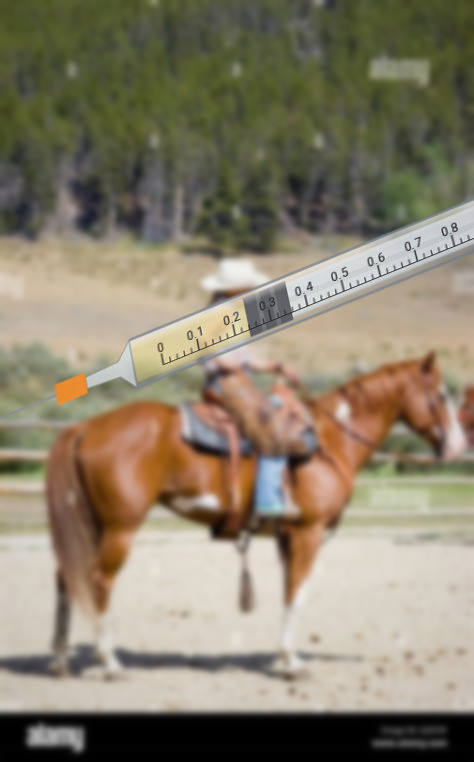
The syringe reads 0.24 mL
